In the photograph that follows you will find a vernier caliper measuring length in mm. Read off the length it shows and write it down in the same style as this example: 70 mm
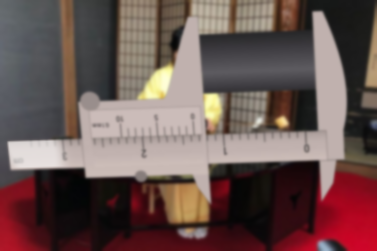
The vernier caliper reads 13.6 mm
